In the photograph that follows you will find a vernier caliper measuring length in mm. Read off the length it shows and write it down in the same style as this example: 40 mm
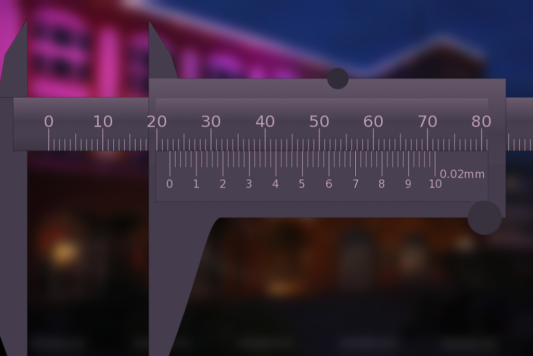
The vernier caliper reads 22.4 mm
